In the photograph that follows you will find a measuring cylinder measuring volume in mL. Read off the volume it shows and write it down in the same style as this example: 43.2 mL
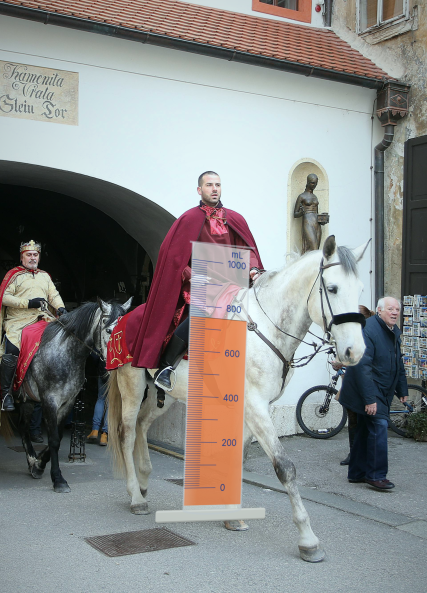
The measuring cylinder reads 750 mL
